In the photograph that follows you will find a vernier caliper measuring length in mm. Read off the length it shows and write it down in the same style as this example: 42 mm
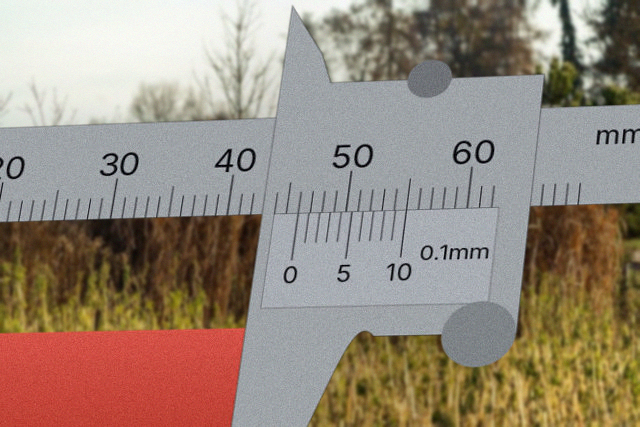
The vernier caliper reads 46.0 mm
